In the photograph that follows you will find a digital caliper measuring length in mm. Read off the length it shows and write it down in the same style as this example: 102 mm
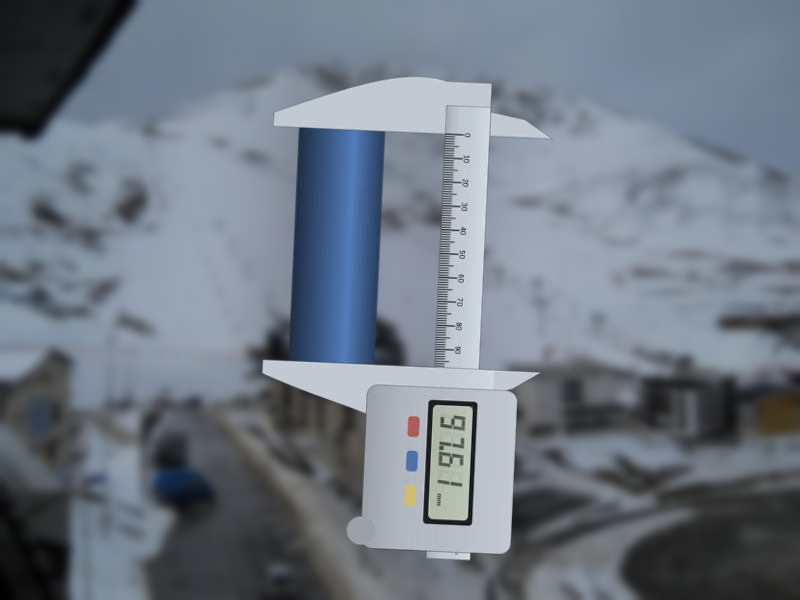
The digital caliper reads 97.61 mm
